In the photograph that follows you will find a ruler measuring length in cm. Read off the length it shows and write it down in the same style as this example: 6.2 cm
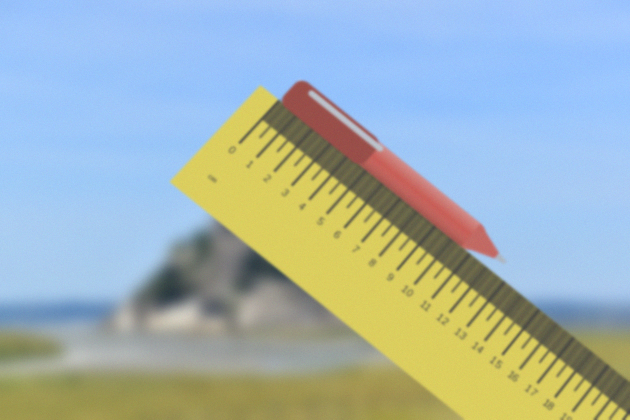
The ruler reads 12.5 cm
